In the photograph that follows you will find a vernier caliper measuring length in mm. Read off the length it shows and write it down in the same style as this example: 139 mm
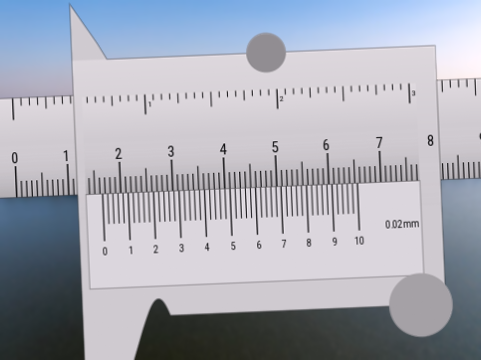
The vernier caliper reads 16.5 mm
